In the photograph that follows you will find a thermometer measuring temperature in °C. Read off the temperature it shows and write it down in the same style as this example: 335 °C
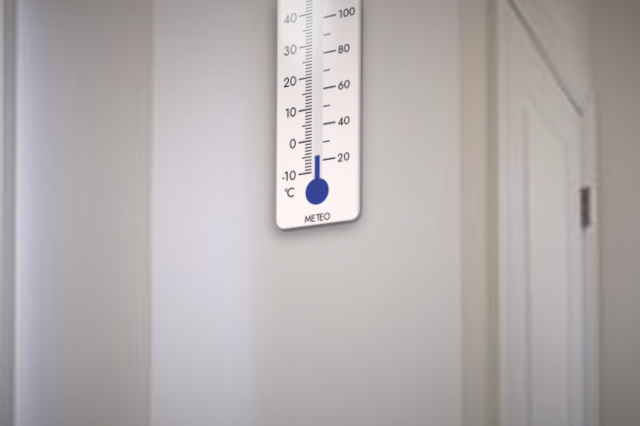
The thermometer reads -5 °C
